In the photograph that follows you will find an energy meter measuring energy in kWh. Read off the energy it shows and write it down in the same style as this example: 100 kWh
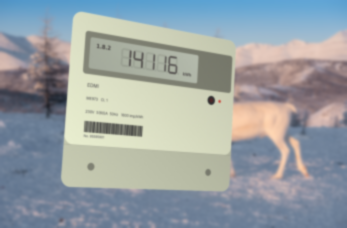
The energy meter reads 14116 kWh
